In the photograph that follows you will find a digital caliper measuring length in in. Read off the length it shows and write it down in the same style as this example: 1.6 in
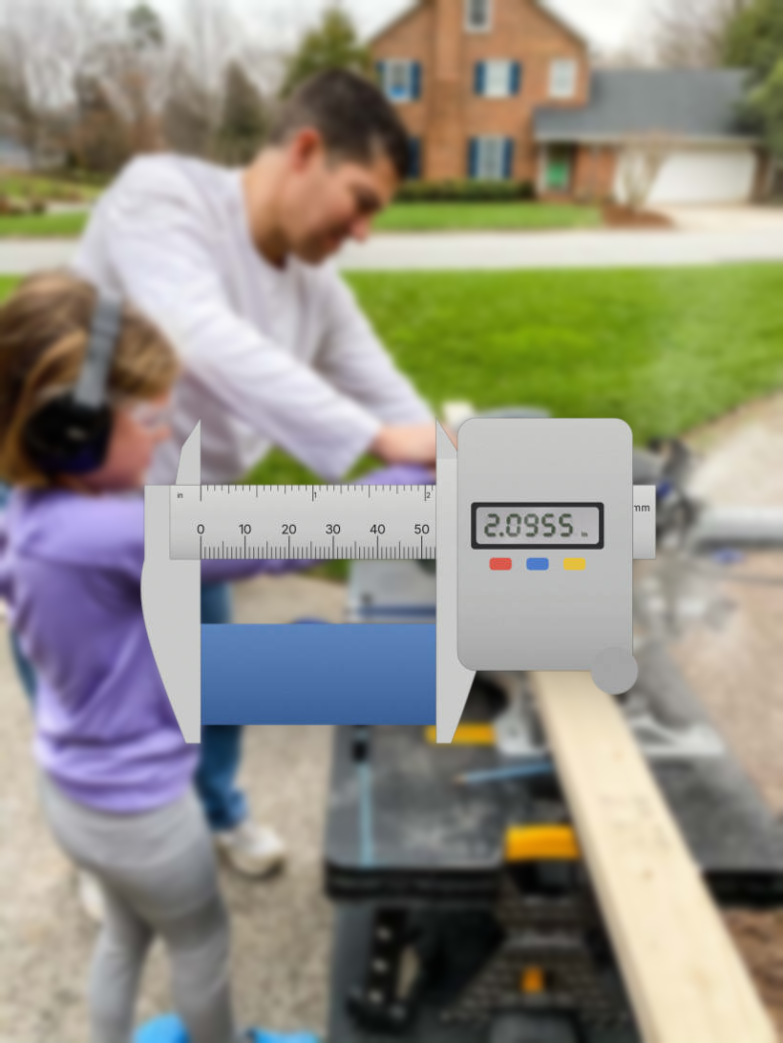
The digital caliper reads 2.0955 in
